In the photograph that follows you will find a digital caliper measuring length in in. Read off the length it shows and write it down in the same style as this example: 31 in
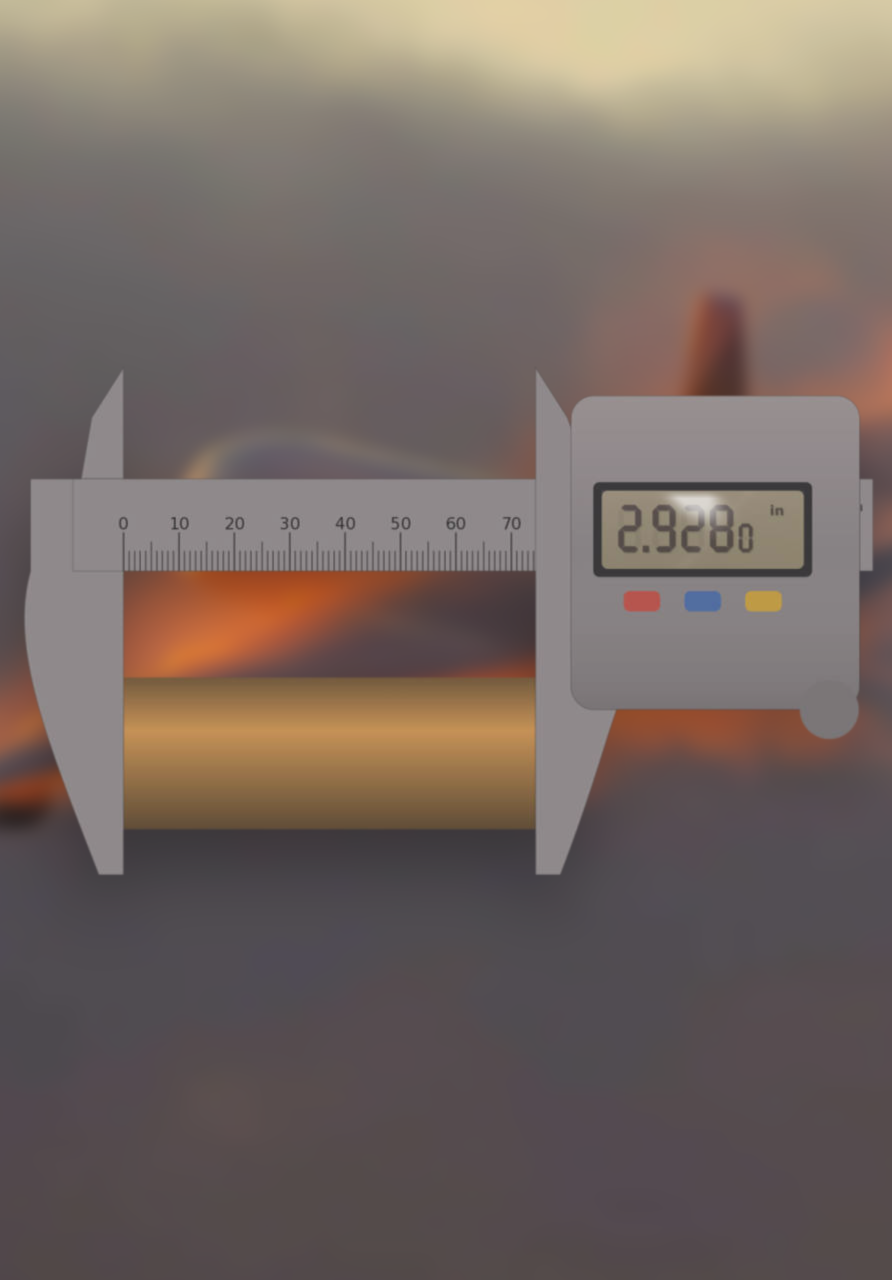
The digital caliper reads 2.9280 in
